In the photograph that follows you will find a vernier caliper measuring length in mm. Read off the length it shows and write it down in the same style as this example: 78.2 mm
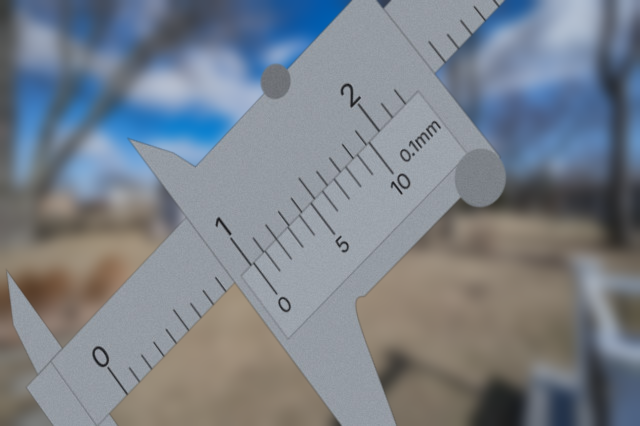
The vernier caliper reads 10.2 mm
